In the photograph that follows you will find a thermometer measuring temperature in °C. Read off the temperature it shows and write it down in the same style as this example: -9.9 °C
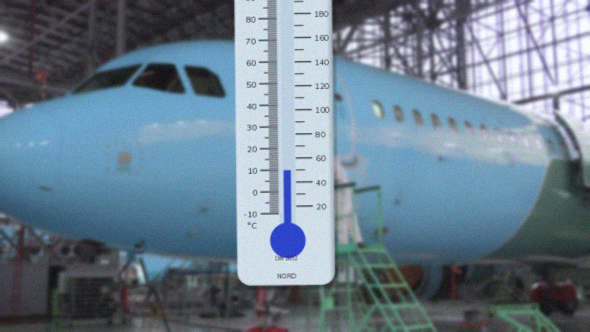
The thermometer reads 10 °C
